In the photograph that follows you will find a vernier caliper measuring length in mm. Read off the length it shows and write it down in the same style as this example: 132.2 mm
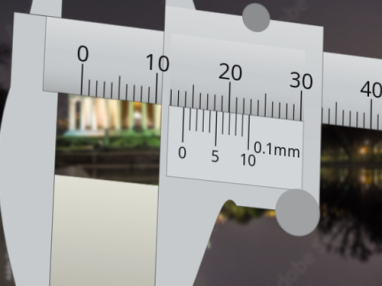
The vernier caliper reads 13.8 mm
